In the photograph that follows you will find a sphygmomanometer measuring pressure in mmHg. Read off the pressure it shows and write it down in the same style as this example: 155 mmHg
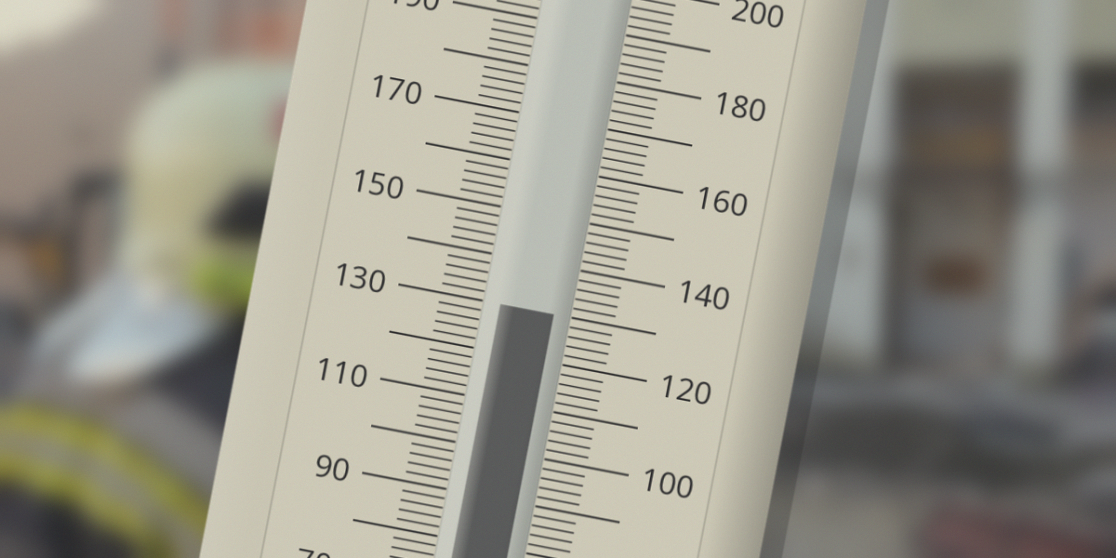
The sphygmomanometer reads 130 mmHg
